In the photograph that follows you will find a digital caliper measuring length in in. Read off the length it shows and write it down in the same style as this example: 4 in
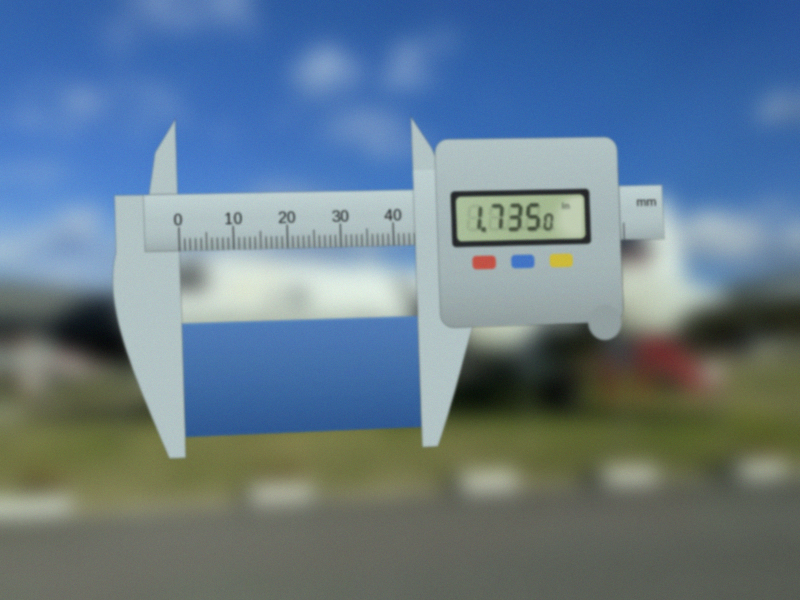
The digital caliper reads 1.7350 in
